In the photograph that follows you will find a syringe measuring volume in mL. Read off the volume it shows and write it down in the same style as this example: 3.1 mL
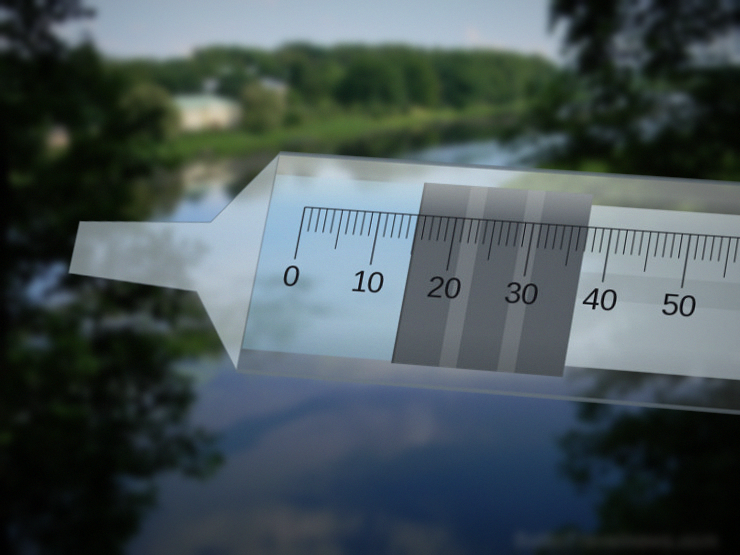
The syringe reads 15 mL
